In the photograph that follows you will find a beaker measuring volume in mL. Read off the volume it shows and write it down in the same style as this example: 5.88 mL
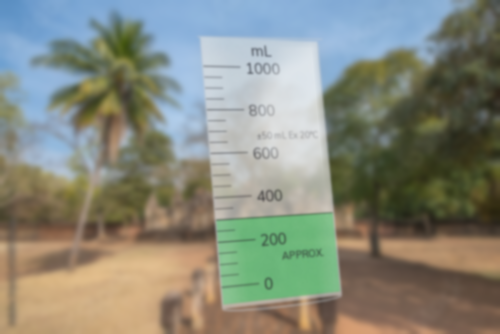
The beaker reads 300 mL
